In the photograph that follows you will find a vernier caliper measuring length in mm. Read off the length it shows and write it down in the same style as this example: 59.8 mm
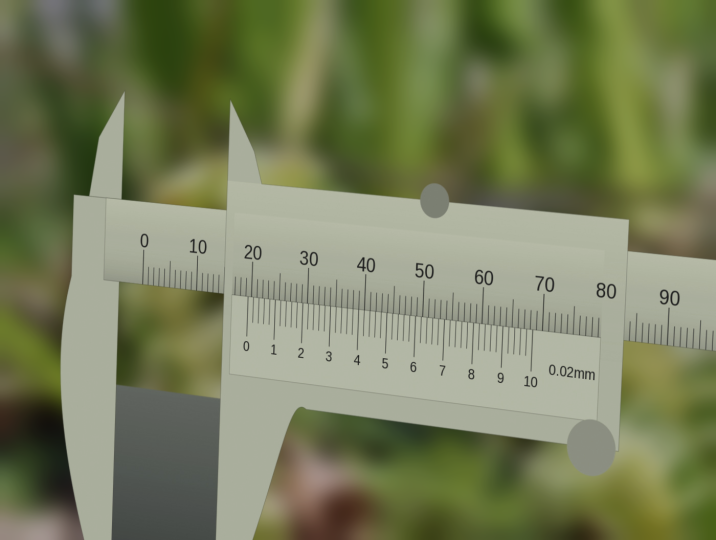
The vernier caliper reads 19.4 mm
